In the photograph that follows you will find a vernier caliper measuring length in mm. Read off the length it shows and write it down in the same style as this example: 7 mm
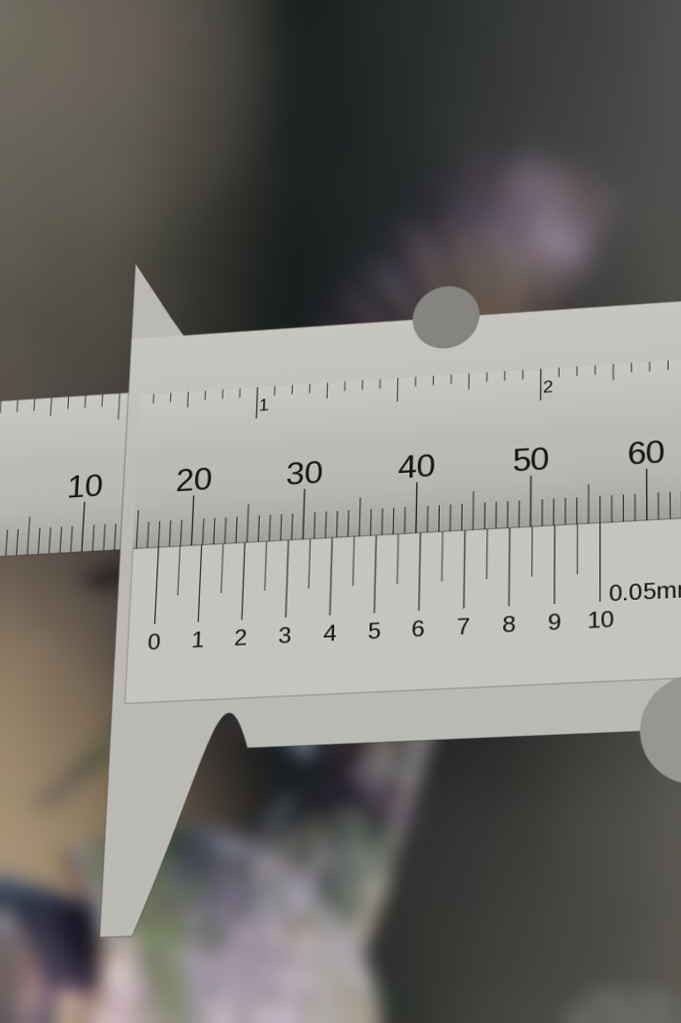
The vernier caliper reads 17.0 mm
